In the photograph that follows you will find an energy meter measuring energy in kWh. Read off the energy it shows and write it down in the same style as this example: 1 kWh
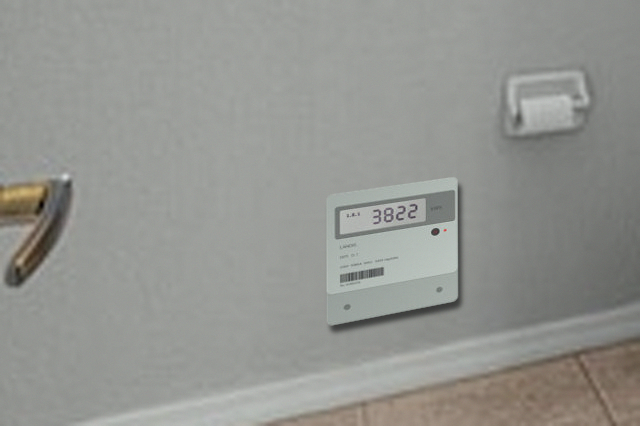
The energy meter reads 3822 kWh
